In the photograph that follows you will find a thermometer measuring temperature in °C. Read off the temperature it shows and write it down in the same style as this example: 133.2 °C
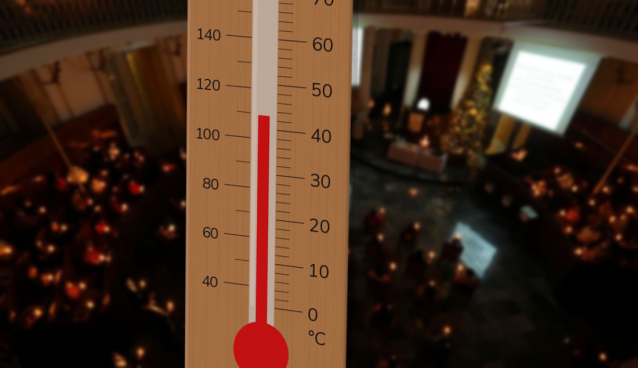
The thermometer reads 43 °C
